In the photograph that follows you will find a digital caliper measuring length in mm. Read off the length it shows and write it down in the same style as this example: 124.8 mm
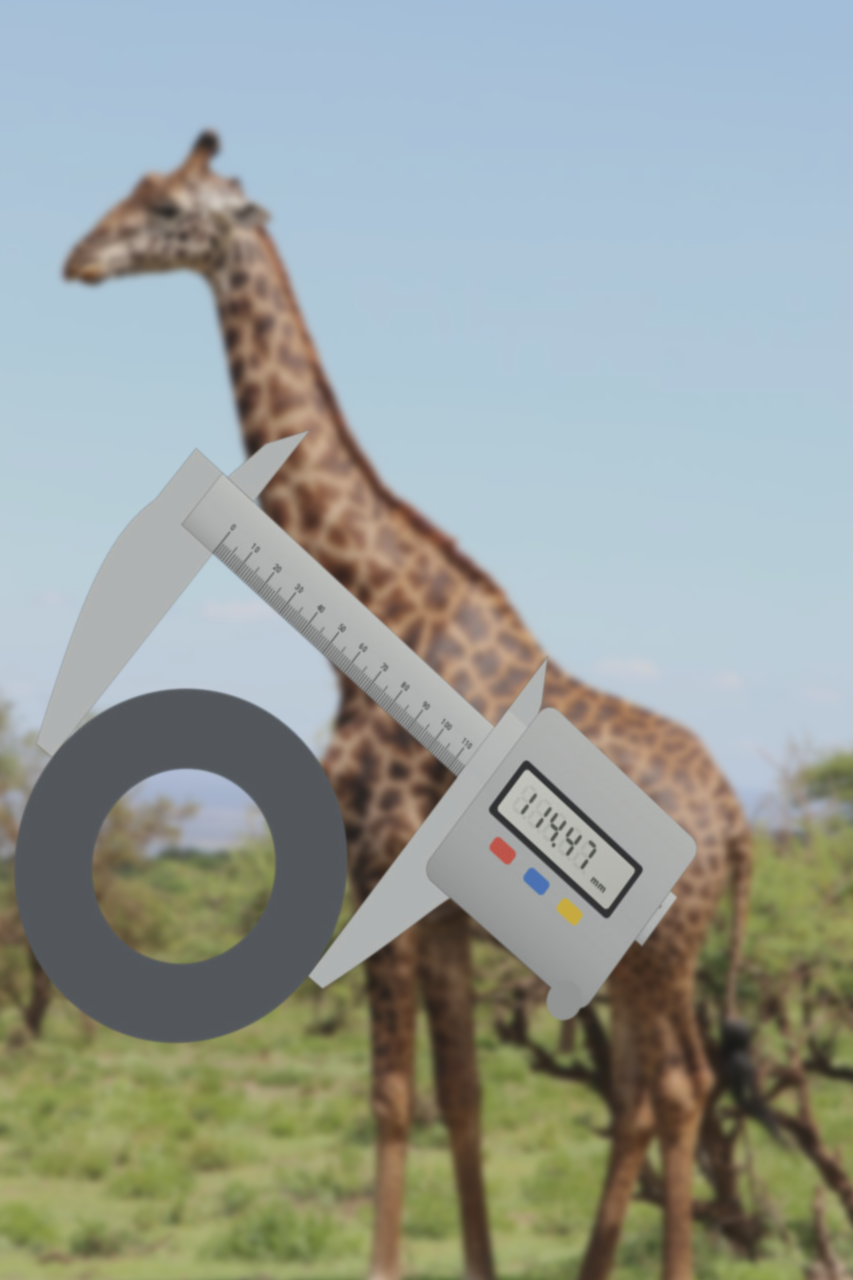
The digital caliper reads 114.47 mm
